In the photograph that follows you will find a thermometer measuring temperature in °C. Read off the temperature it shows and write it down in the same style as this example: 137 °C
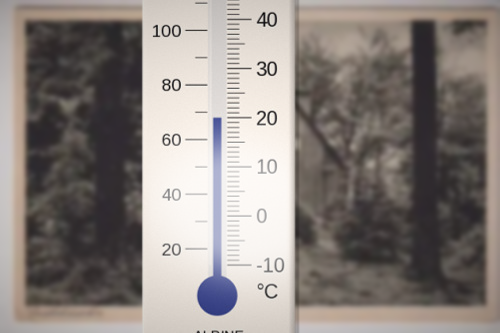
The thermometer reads 20 °C
